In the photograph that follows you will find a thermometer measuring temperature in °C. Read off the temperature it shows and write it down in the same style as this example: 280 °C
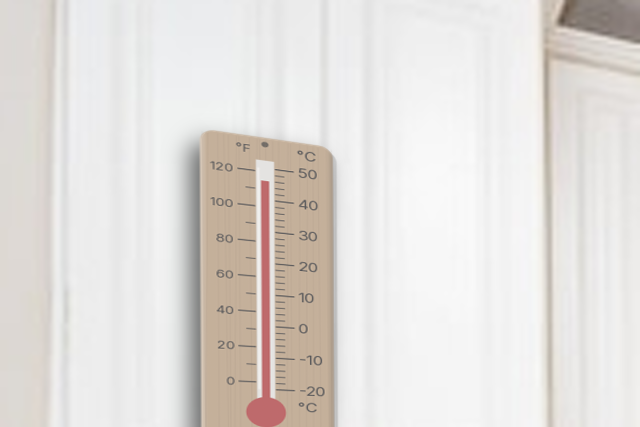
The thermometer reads 46 °C
